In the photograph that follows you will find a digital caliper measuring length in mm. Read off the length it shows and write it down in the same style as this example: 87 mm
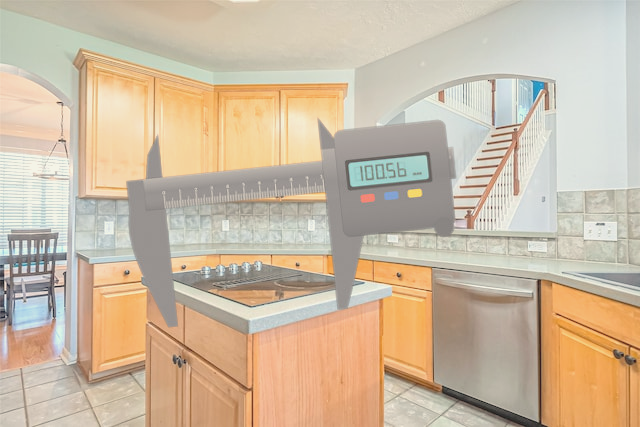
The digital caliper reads 100.56 mm
